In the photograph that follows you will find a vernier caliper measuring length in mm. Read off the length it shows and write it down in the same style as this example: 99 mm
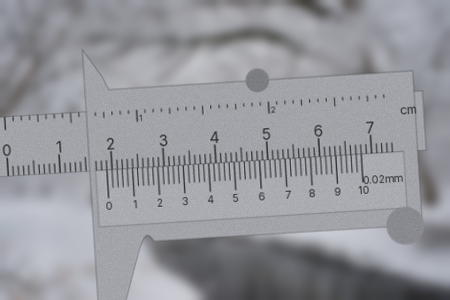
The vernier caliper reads 19.0 mm
